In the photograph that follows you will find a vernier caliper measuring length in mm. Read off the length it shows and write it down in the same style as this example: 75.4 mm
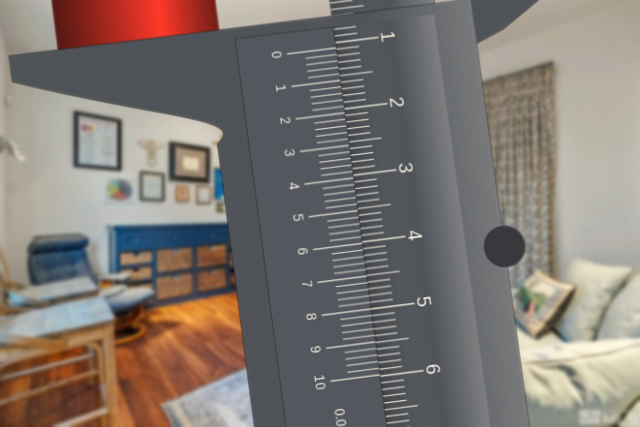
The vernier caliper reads 10.8 mm
